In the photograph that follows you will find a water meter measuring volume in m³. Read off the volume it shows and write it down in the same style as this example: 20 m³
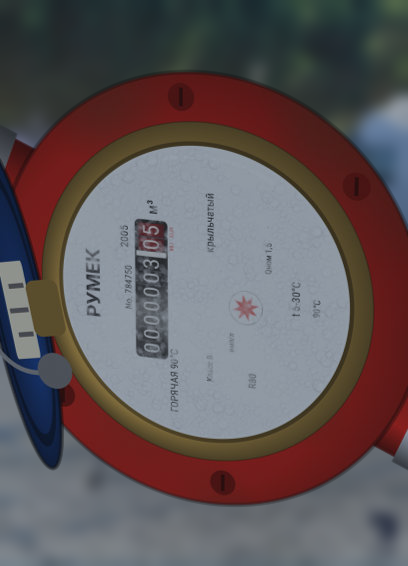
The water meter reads 3.05 m³
